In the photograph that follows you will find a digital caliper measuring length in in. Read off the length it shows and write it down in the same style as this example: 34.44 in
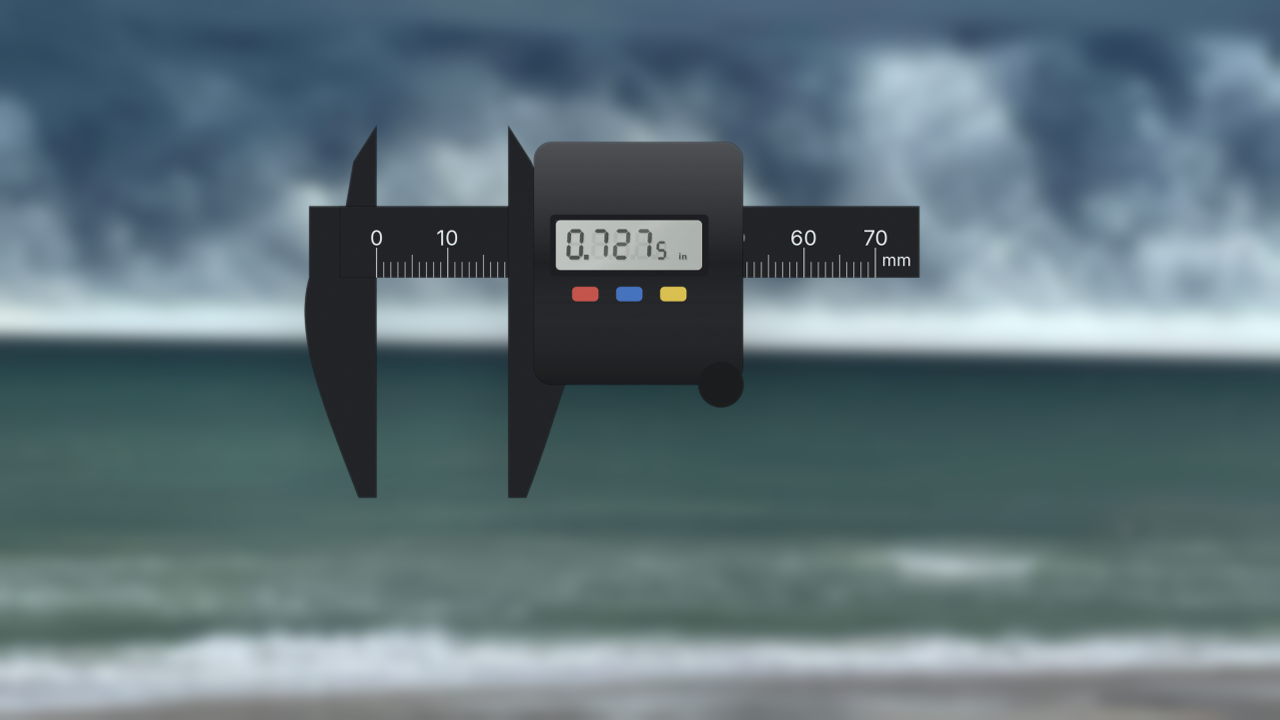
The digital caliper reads 0.7275 in
